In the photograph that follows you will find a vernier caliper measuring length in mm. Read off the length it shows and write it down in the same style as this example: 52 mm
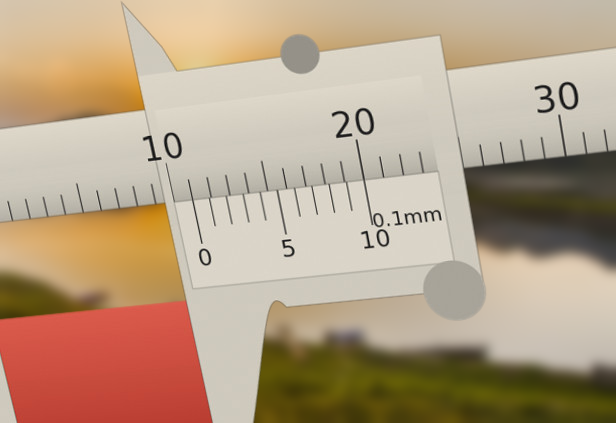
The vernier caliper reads 11.0 mm
